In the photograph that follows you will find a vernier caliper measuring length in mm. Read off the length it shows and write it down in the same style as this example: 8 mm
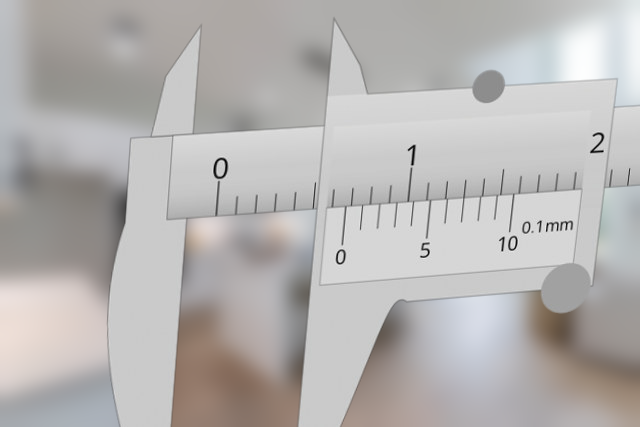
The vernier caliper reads 6.7 mm
